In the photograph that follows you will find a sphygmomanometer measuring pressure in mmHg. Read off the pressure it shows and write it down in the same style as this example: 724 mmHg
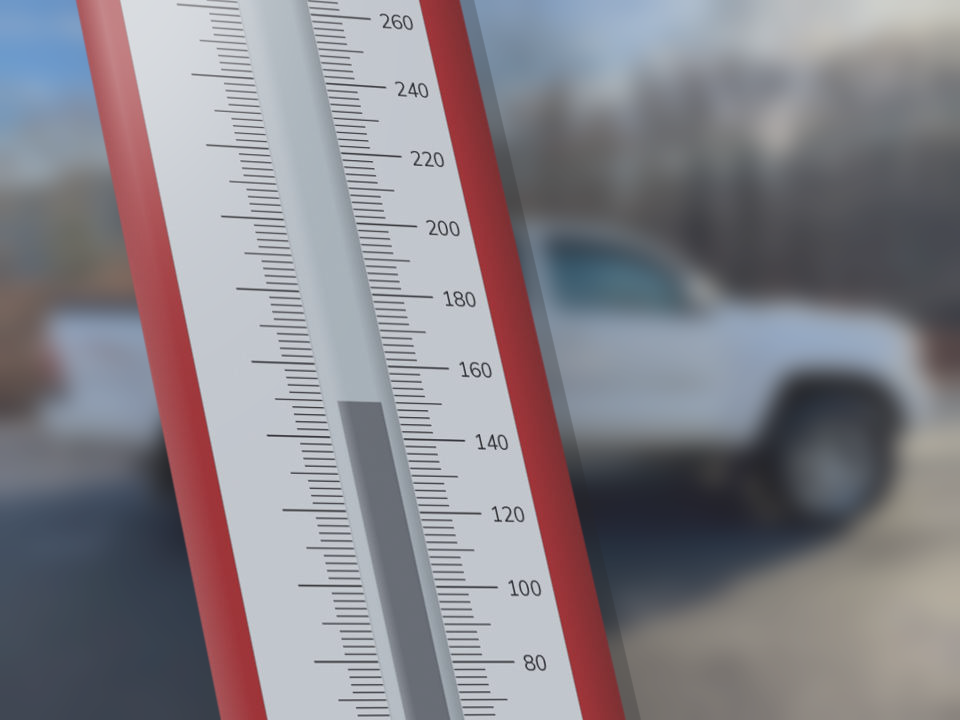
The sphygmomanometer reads 150 mmHg
